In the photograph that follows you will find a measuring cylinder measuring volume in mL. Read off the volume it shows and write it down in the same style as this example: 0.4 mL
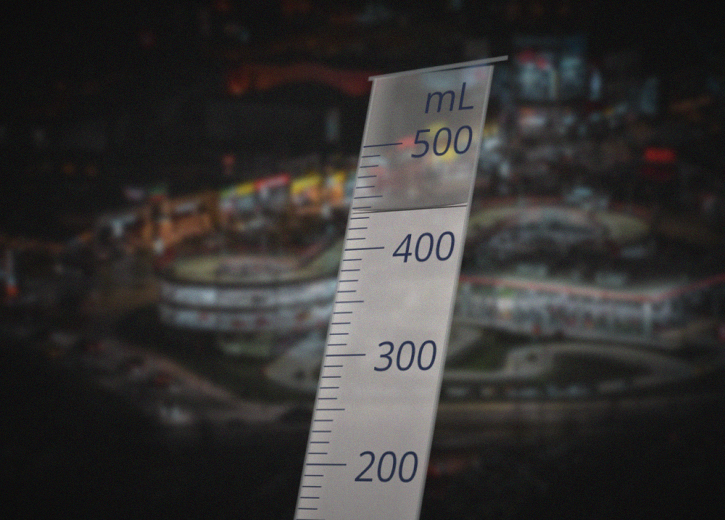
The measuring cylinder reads 435 mL
